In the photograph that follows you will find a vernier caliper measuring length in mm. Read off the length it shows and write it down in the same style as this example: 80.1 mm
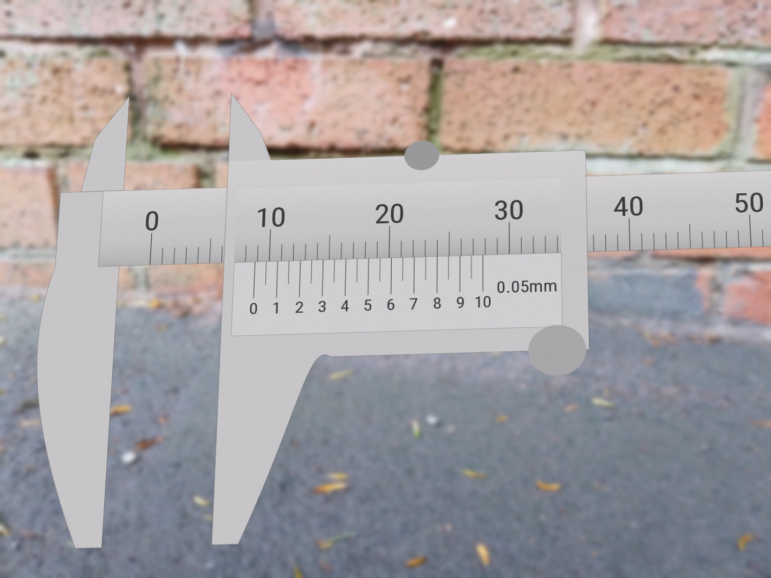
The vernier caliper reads 8.8 mm
